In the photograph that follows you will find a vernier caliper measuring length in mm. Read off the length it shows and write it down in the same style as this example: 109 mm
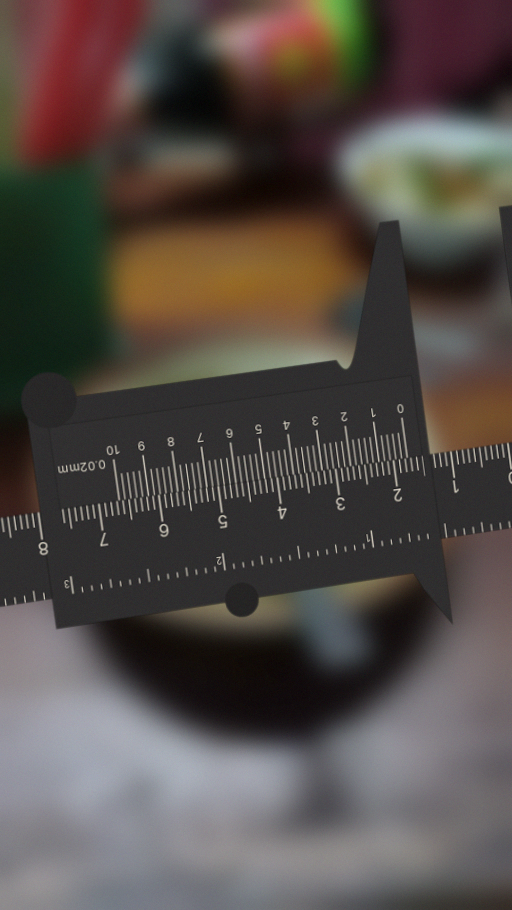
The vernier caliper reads 17.6 mm
